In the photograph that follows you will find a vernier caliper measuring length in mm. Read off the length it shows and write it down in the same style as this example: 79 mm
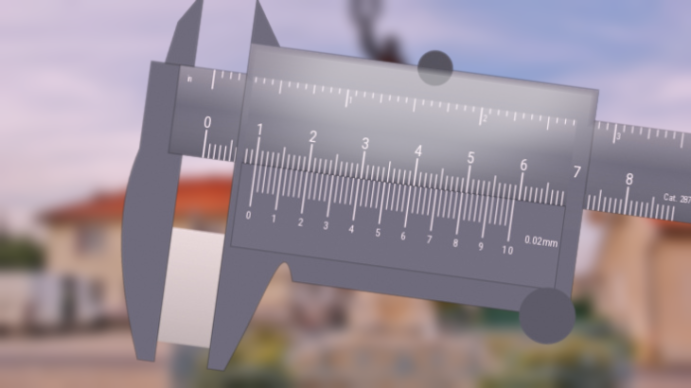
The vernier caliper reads 10.0 mm
